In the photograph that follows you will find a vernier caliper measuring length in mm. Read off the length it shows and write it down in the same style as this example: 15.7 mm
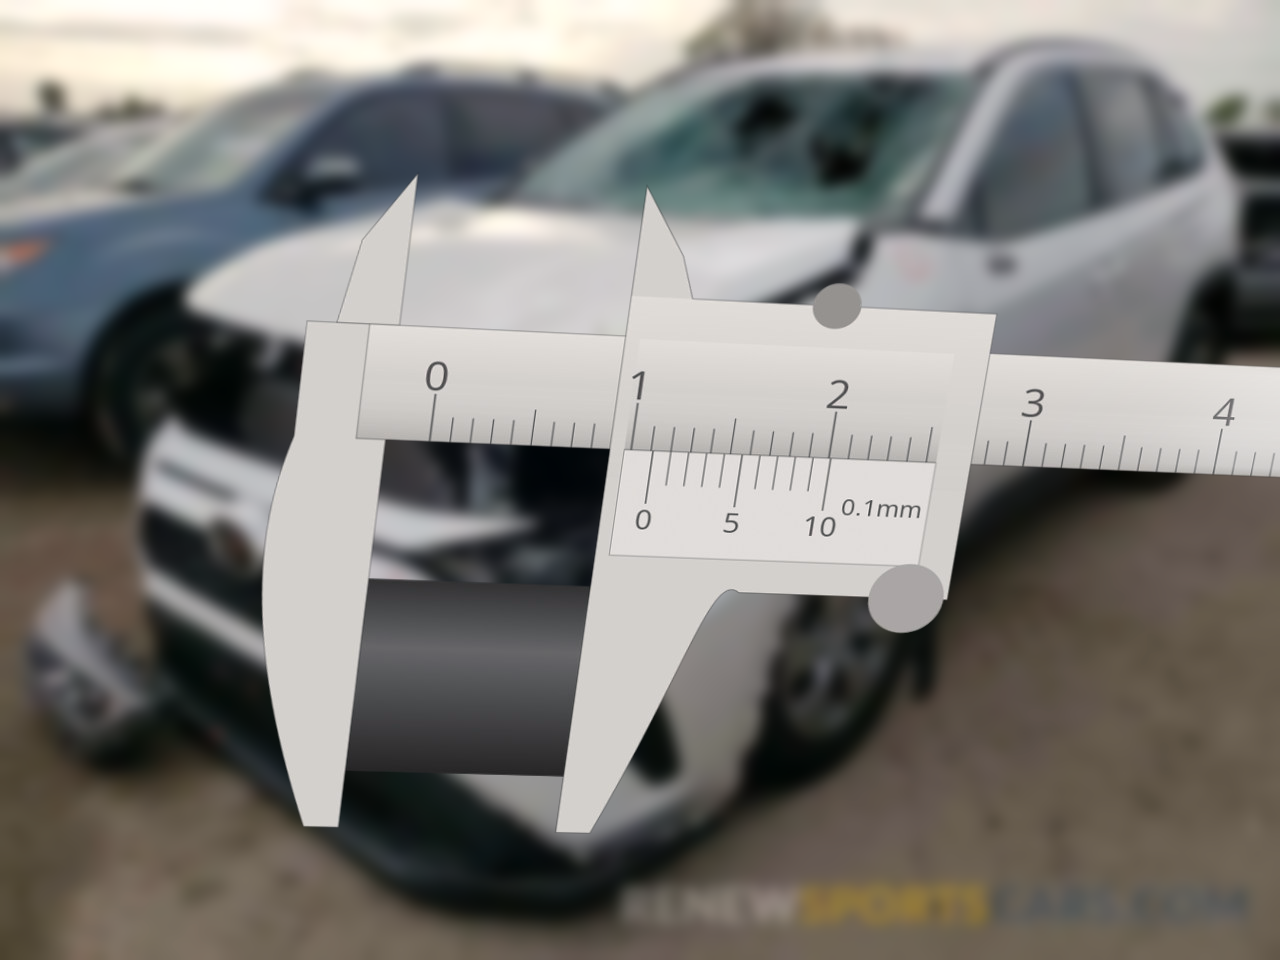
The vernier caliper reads 11.1 mm
